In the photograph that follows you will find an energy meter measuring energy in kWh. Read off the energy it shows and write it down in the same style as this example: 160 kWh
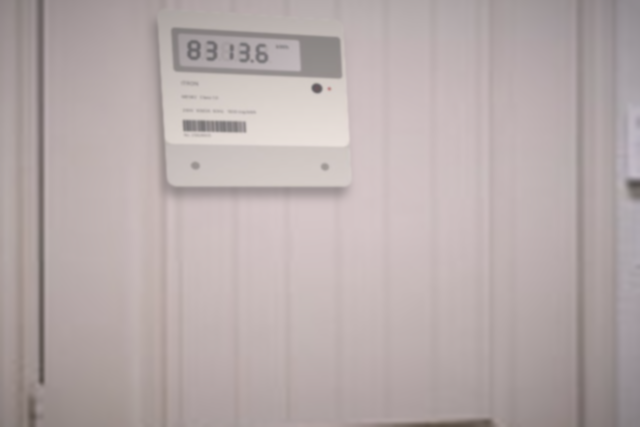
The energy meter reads 8313.6 kWh
